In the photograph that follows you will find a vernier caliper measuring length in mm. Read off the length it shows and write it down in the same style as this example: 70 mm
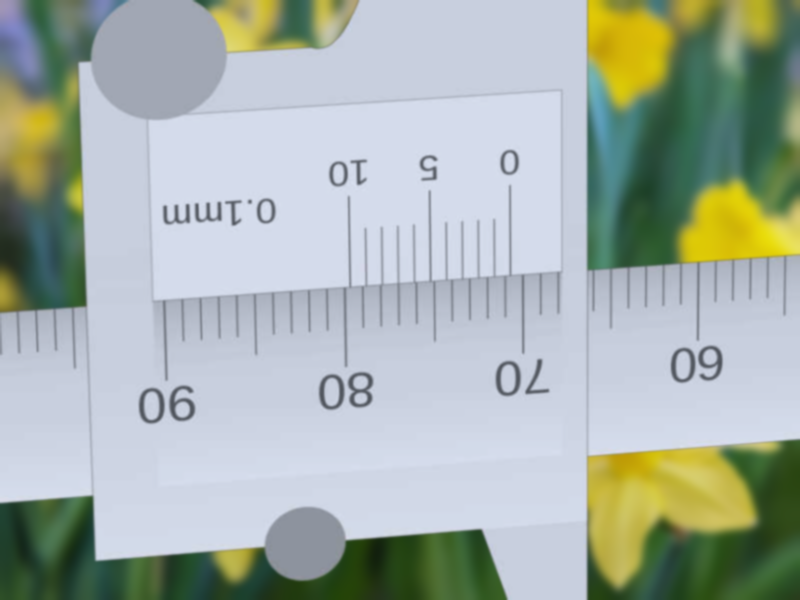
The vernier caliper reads 70.7 mm
